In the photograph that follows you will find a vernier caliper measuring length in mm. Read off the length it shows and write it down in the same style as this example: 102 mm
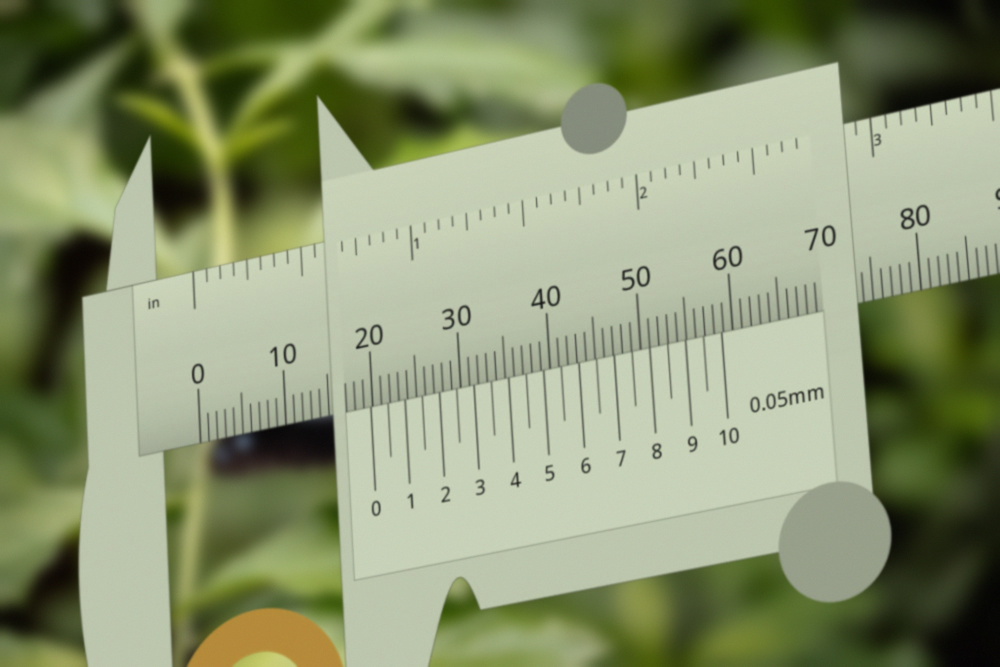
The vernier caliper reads 19.8 mm
